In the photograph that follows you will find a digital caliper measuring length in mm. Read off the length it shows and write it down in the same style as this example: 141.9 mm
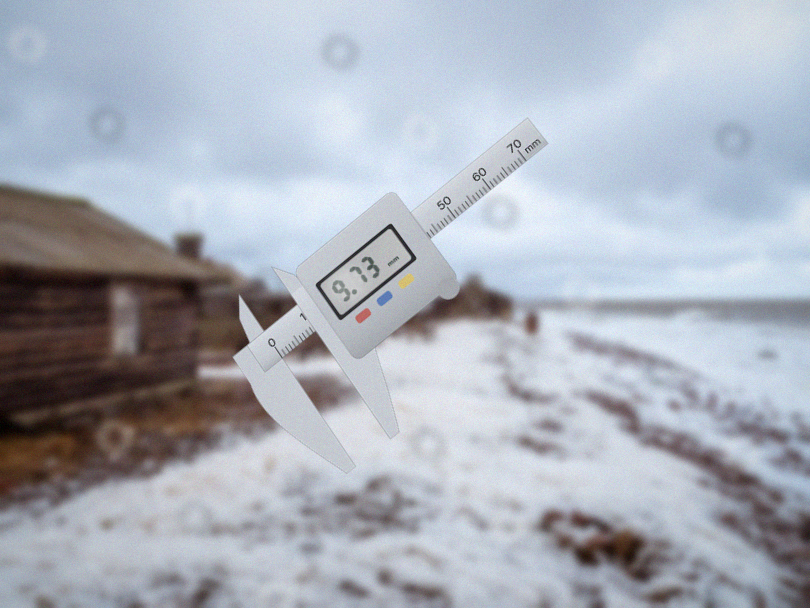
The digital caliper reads 9.73 mm
